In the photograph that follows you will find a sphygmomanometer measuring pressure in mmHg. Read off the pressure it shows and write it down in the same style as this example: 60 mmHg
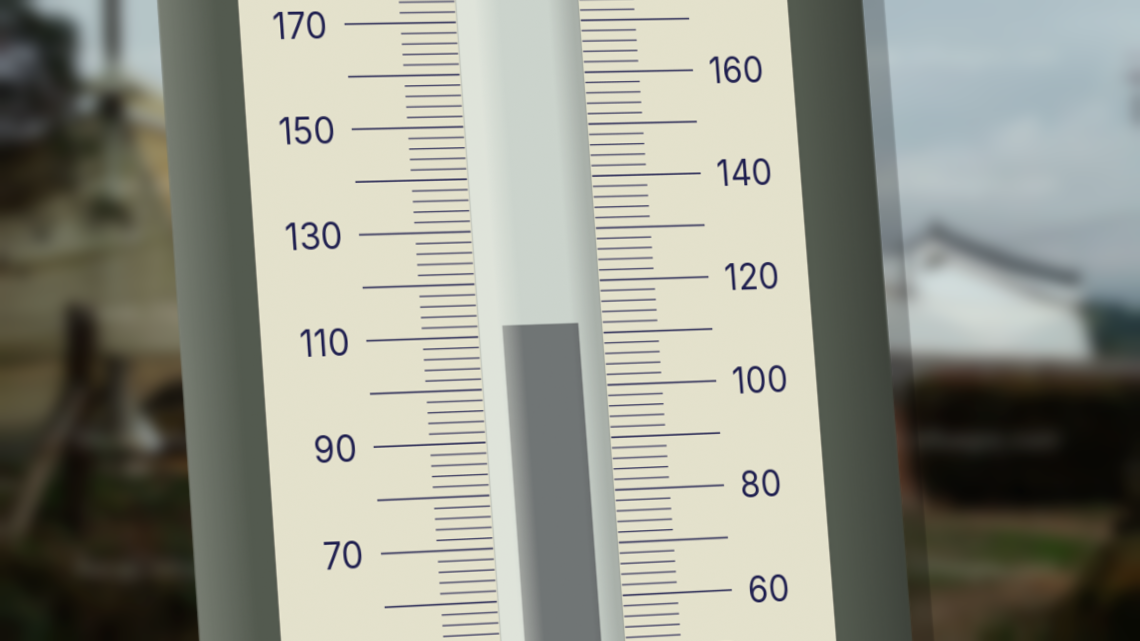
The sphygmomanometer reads 112 mmHg
